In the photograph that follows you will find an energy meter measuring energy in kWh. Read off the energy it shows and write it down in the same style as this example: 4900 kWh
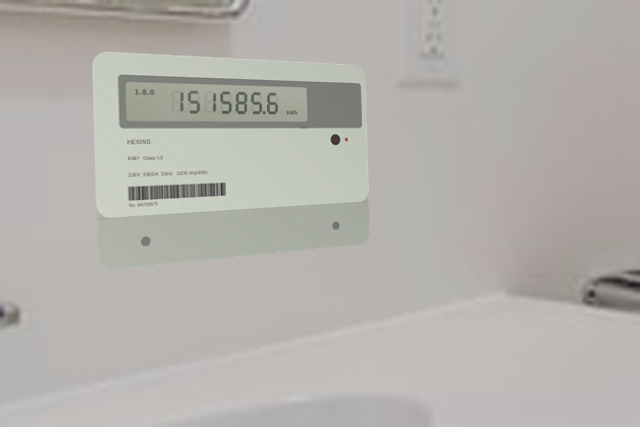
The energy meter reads 151585.6 kWh
